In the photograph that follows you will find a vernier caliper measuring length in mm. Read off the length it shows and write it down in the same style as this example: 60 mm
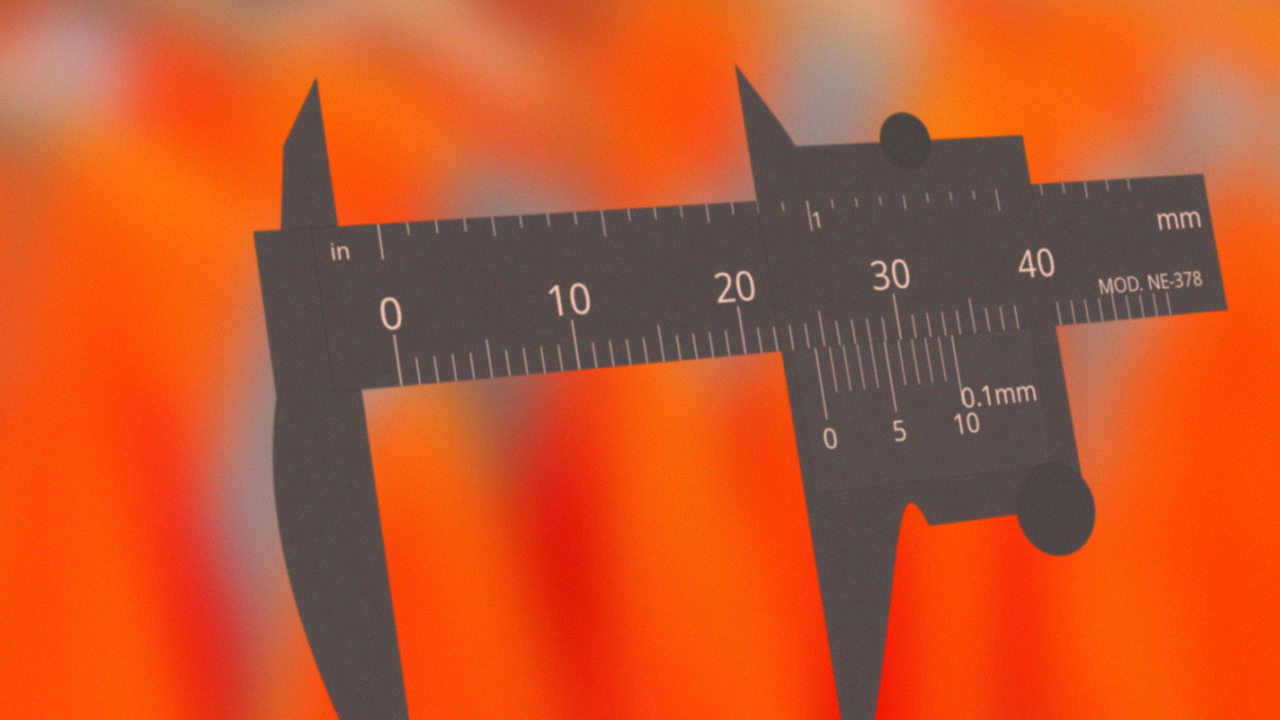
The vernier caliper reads 24.4 mm
